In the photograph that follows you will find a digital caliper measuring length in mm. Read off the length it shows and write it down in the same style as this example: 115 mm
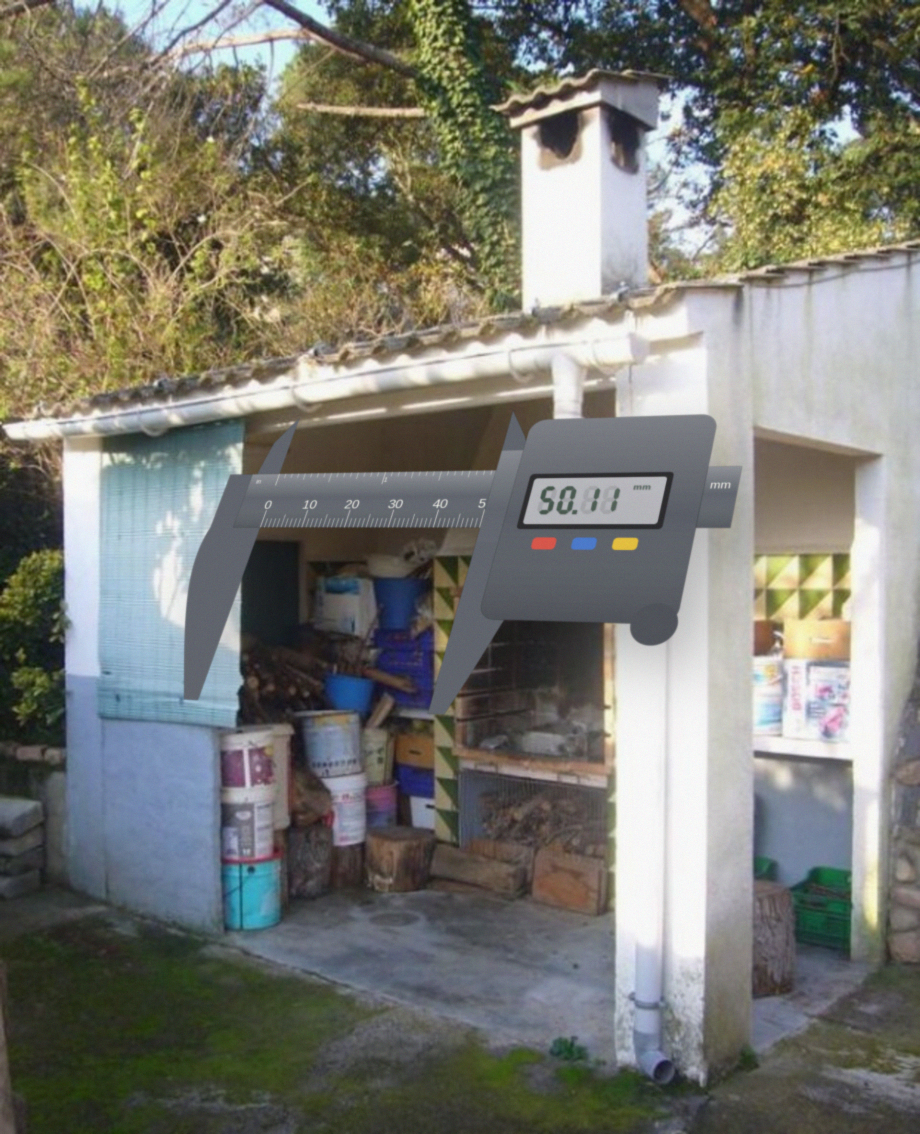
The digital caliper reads 50.11 mm
